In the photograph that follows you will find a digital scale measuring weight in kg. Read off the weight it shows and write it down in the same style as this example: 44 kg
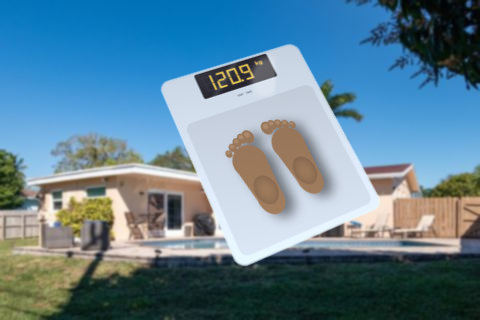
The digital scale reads 120.9 kg
